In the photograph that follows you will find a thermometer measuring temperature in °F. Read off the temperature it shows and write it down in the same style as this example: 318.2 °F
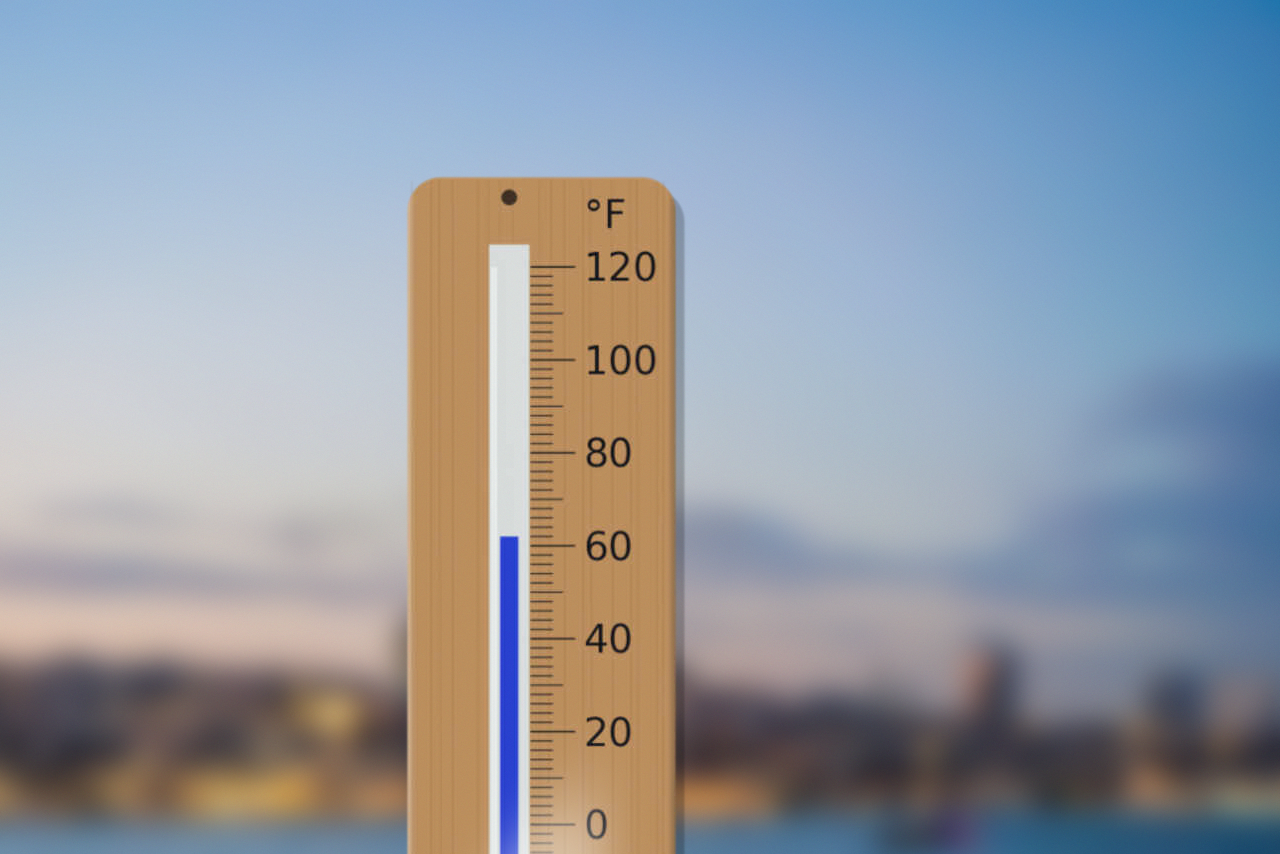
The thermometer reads 62 °F
